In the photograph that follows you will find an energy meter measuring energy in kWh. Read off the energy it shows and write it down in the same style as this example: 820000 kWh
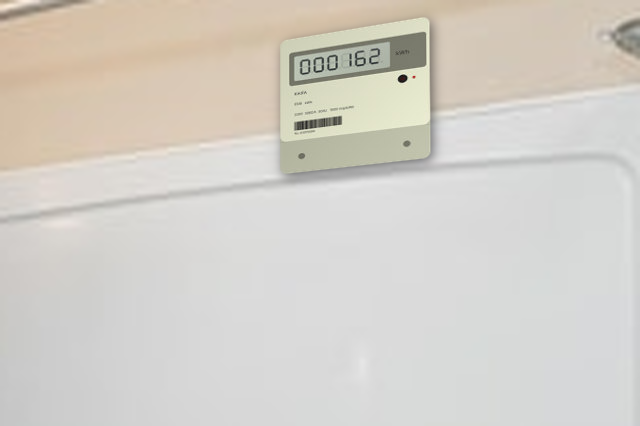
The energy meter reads 162 kWh
